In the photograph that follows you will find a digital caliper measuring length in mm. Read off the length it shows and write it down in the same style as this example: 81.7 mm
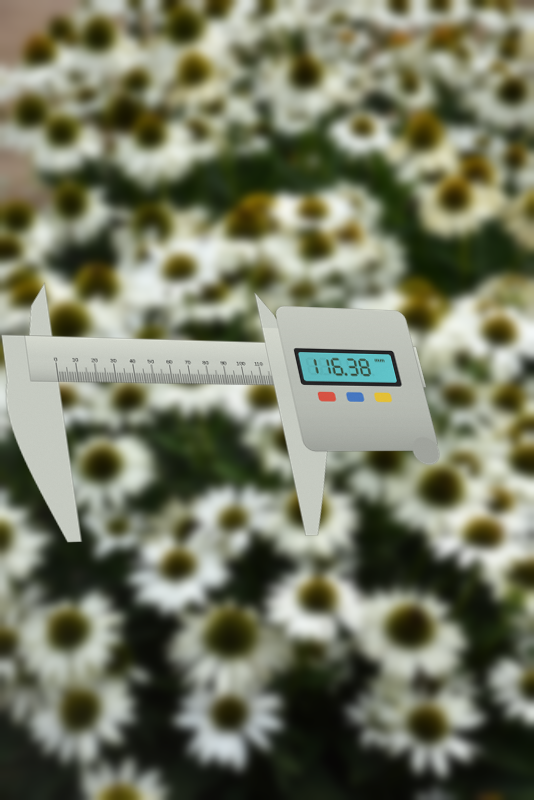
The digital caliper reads 116.38 mm
